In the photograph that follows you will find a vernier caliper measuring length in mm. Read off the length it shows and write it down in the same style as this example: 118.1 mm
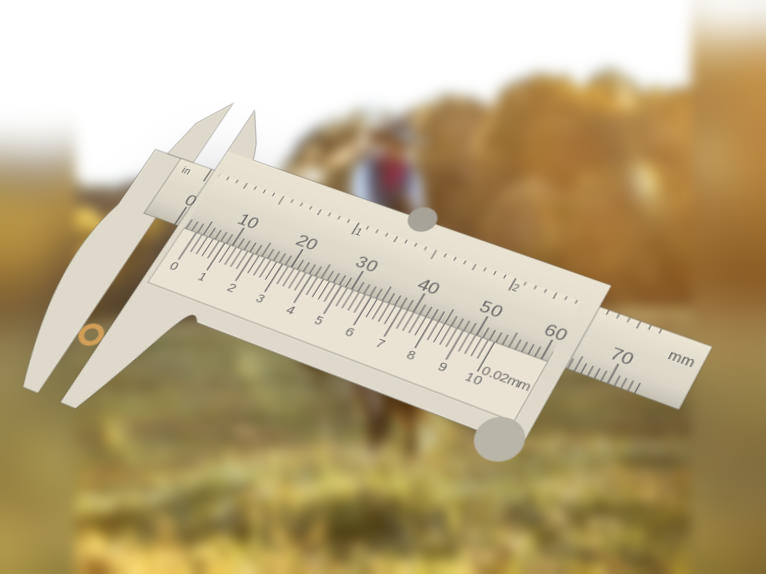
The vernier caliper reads 3.8 mm
